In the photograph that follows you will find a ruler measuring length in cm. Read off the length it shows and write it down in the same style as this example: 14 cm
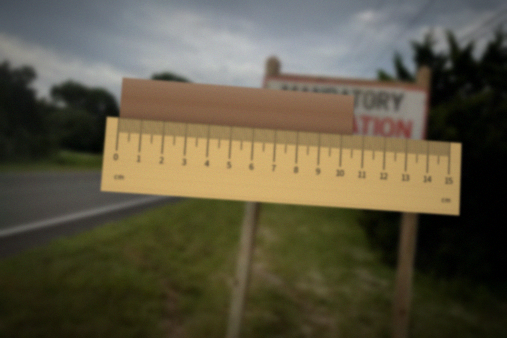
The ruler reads 10.5 cm
